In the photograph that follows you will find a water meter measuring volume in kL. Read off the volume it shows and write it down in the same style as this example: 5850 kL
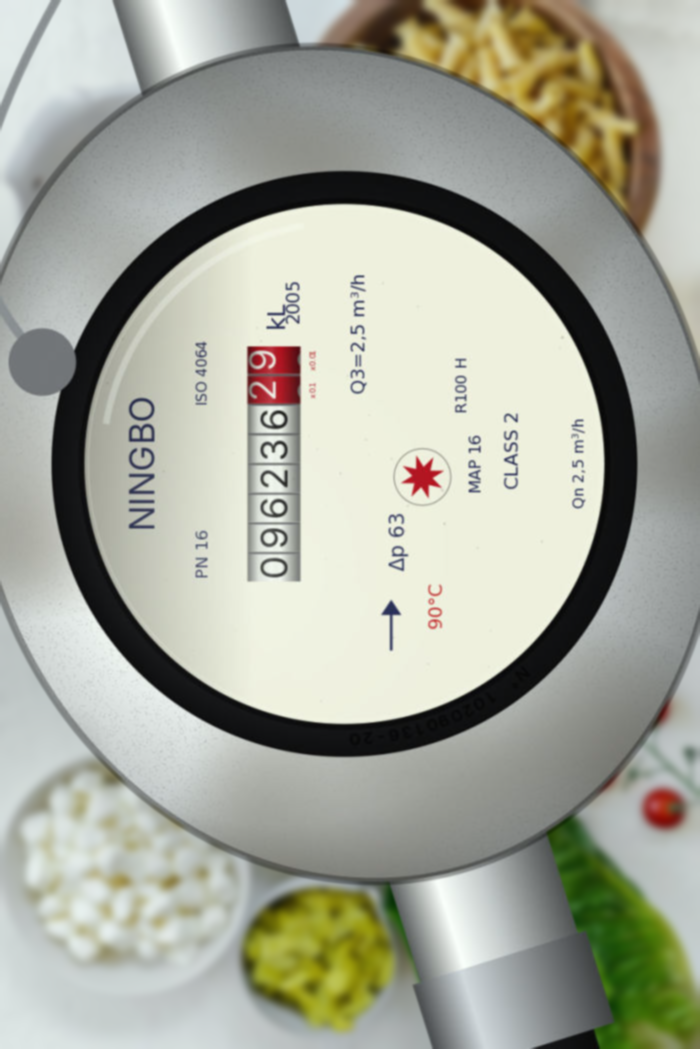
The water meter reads 96236.29 kL
